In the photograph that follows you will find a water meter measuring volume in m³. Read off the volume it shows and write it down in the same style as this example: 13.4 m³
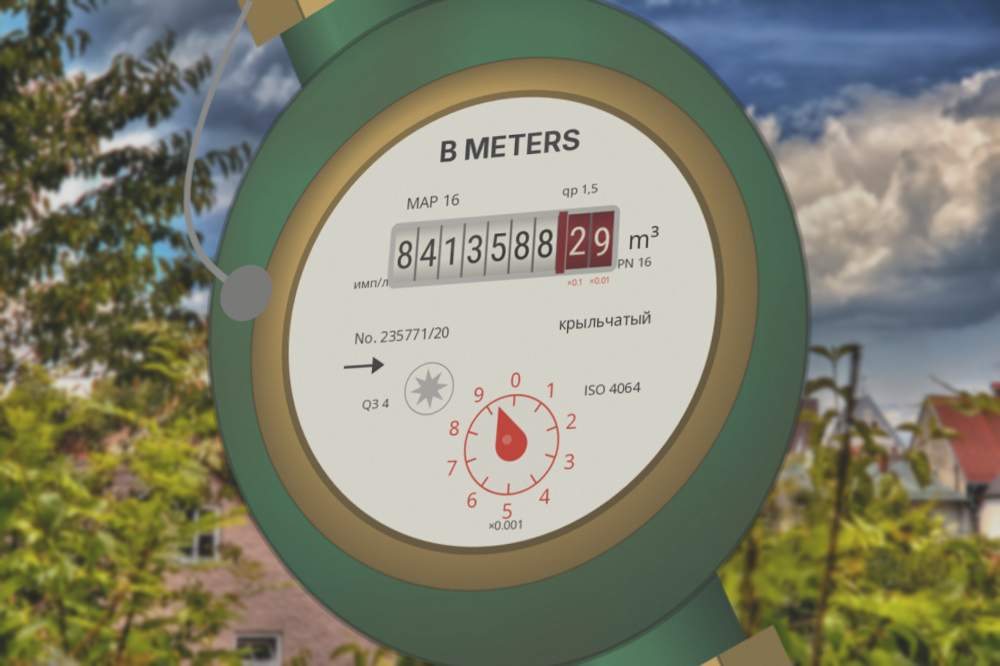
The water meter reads 8413588.289 m³
